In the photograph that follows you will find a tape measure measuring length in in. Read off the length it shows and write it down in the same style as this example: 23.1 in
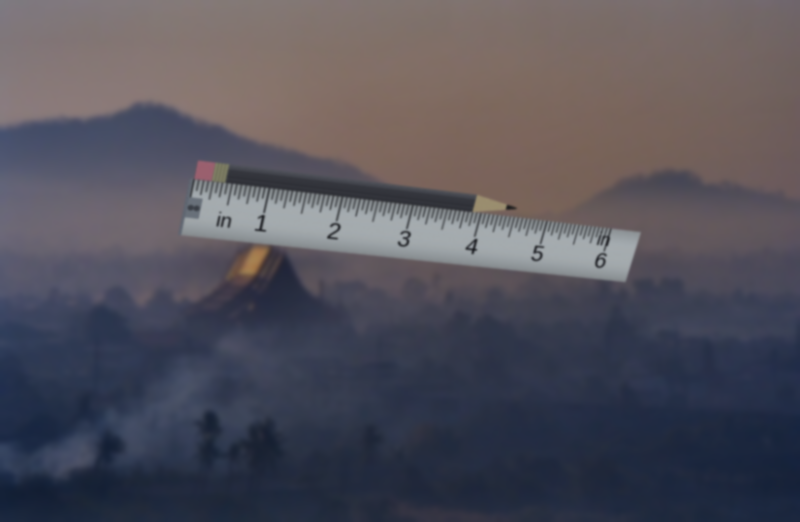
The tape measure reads 4.5 in
